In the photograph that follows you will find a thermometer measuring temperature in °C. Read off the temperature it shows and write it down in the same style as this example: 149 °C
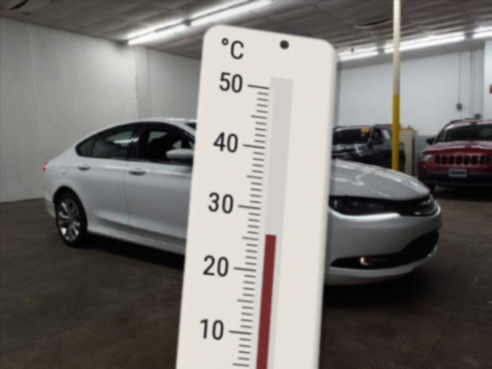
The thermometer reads 26 °C
